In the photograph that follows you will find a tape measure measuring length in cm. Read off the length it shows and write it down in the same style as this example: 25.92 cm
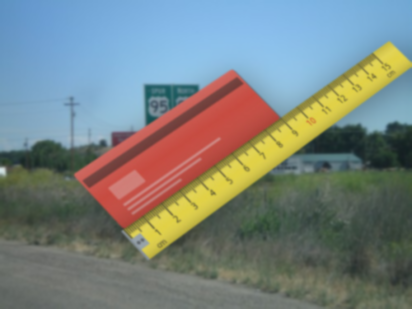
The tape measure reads 9 cm
